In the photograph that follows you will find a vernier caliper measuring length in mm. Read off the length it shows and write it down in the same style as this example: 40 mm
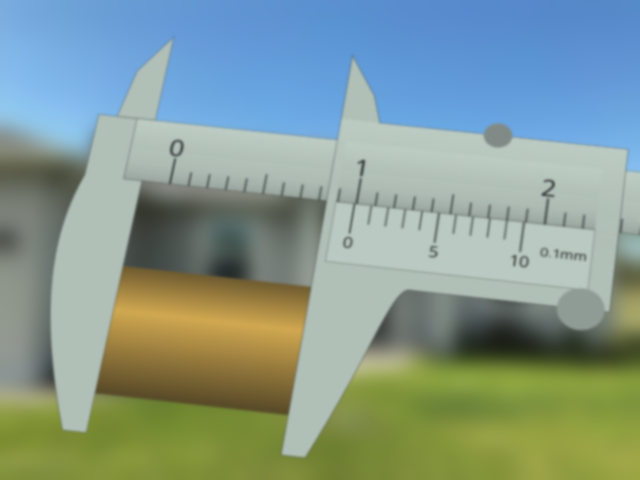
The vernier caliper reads 9.9 mm
